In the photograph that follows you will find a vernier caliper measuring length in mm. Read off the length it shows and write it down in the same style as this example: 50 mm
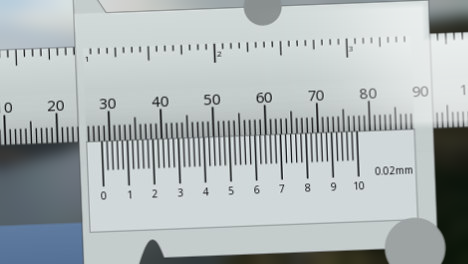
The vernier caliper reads 28.5 mm
